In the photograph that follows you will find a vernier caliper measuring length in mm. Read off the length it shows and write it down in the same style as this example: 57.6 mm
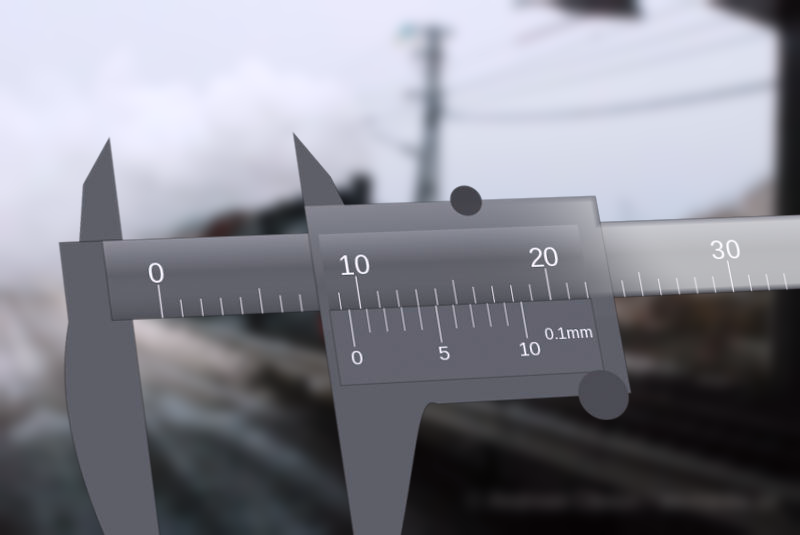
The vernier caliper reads 9.4 mm
